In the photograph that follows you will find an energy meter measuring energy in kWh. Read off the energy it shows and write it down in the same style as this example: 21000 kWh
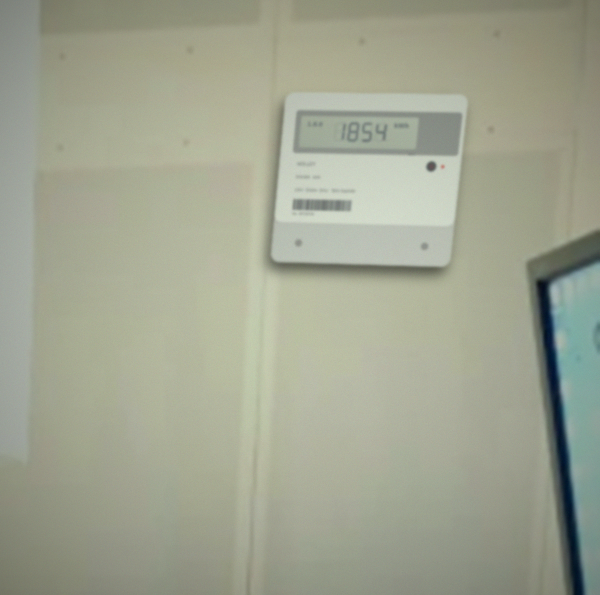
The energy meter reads 1854 kWh
